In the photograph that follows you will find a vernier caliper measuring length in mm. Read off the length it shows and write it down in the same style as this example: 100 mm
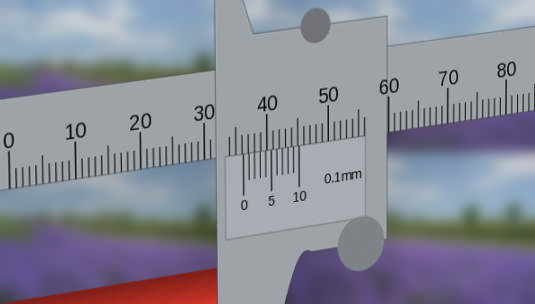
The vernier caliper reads 36.2 mm
